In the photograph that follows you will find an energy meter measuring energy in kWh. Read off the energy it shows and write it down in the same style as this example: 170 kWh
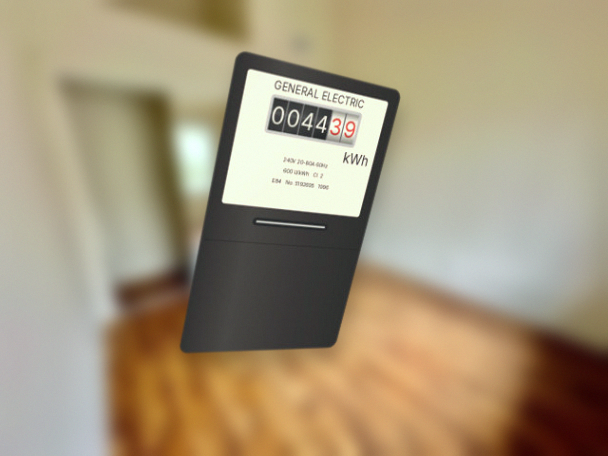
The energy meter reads 44.39 kWh
